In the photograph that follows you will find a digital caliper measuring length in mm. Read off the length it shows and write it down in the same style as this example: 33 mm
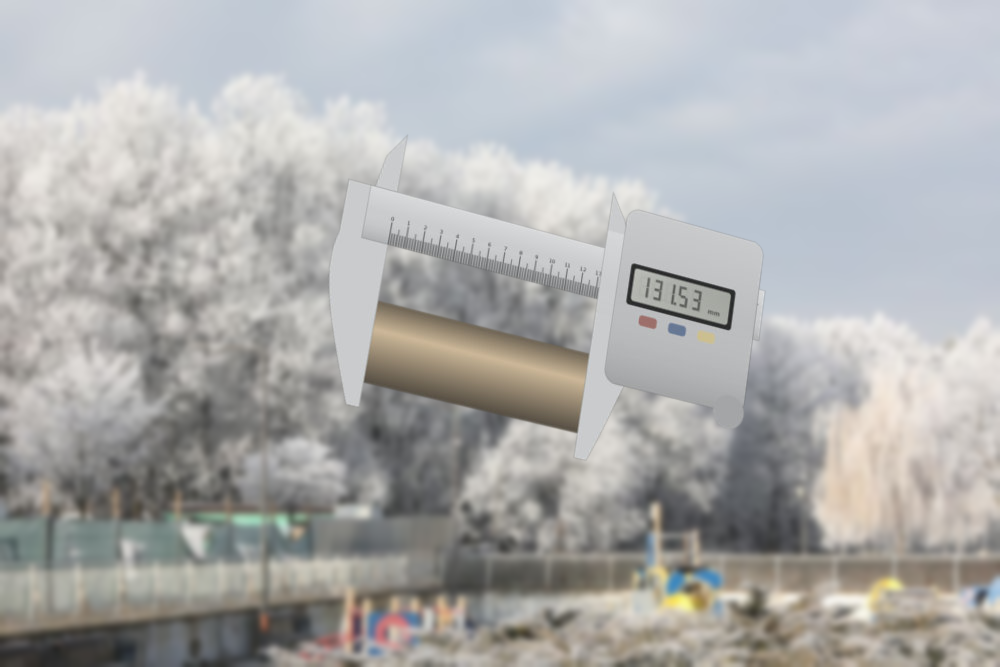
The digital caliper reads 131.53 mm
